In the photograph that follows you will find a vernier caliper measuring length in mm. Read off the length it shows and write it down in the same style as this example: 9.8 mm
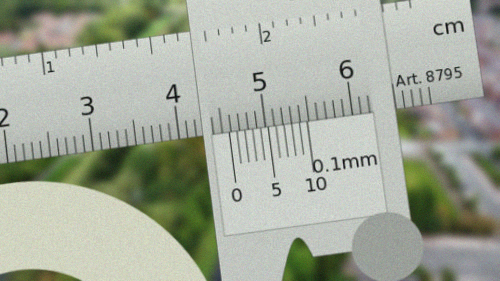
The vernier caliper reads 45.8 mm
